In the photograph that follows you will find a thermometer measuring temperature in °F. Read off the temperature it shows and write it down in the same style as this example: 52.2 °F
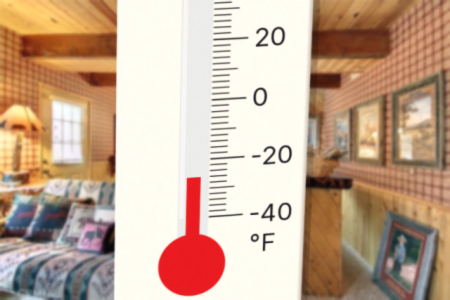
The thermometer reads -26 °F
